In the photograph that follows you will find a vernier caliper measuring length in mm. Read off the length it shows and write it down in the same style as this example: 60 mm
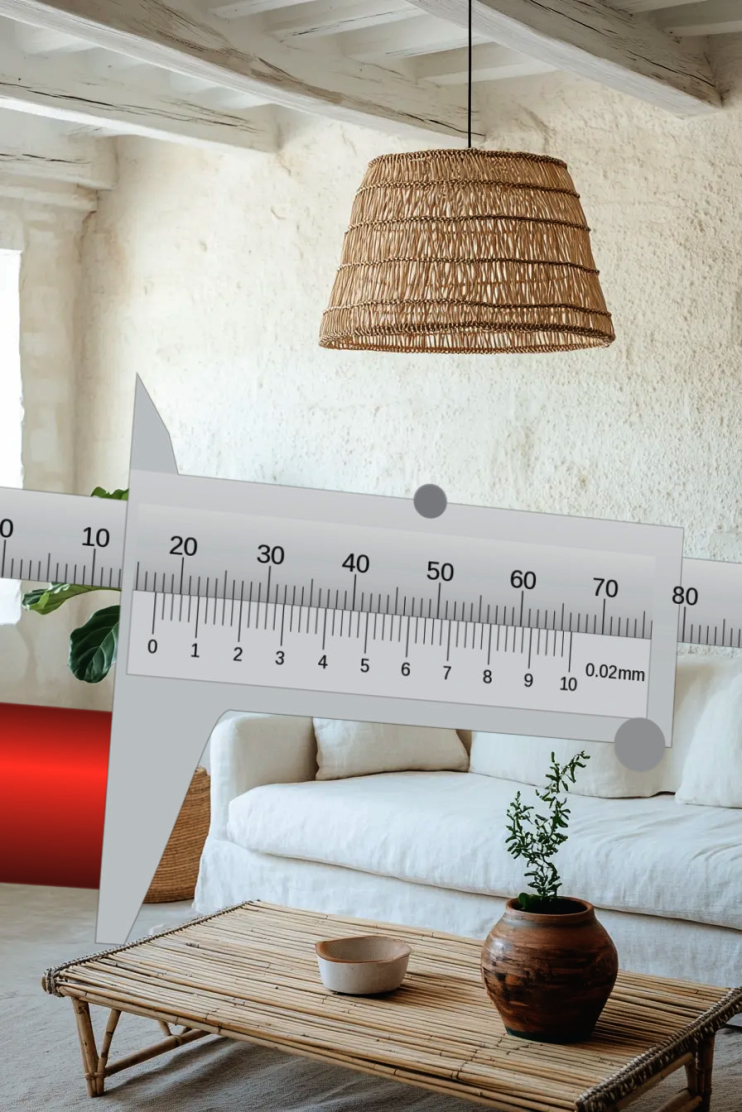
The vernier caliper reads 17.2 mm
